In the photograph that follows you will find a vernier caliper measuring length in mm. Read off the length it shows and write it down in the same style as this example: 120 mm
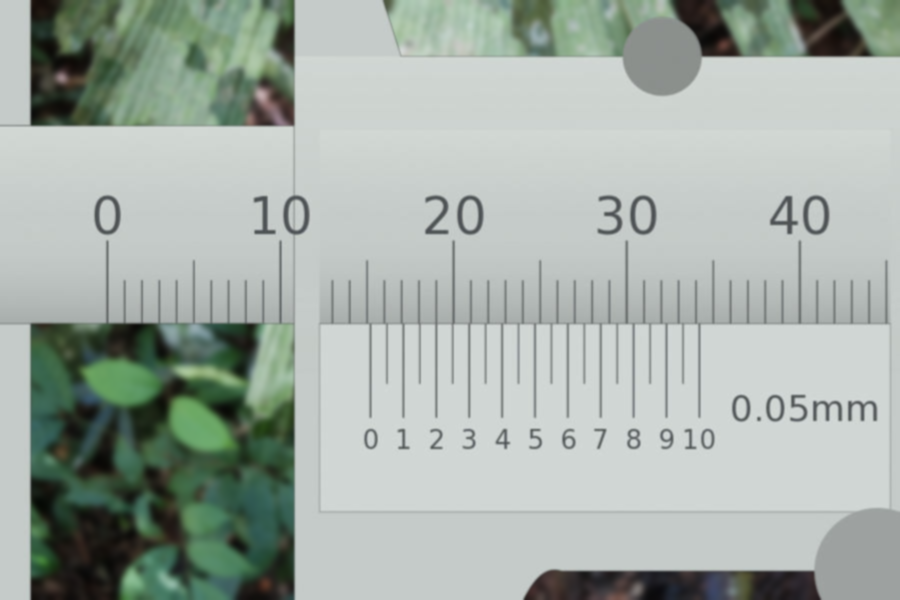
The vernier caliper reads 15.2 mm
